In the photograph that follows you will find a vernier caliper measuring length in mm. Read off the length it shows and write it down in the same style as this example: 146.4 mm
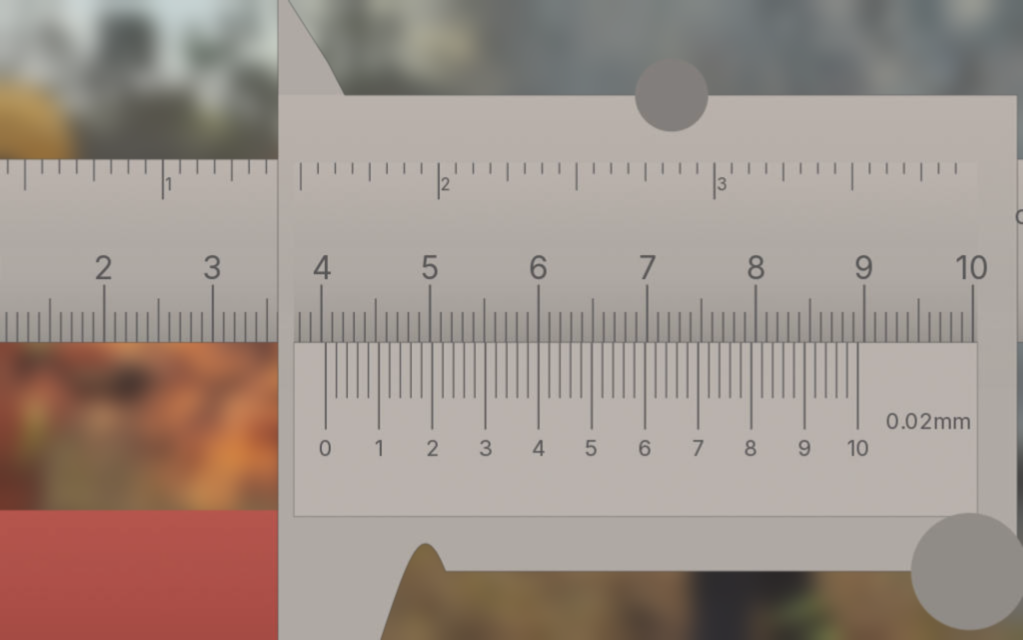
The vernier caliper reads 40.4 mm
